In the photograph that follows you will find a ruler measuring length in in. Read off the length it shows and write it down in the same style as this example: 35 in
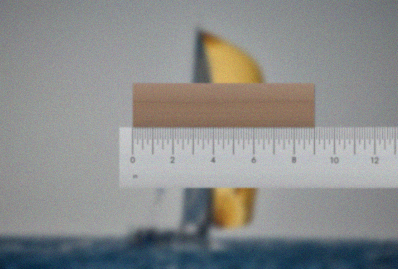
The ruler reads 9 in
